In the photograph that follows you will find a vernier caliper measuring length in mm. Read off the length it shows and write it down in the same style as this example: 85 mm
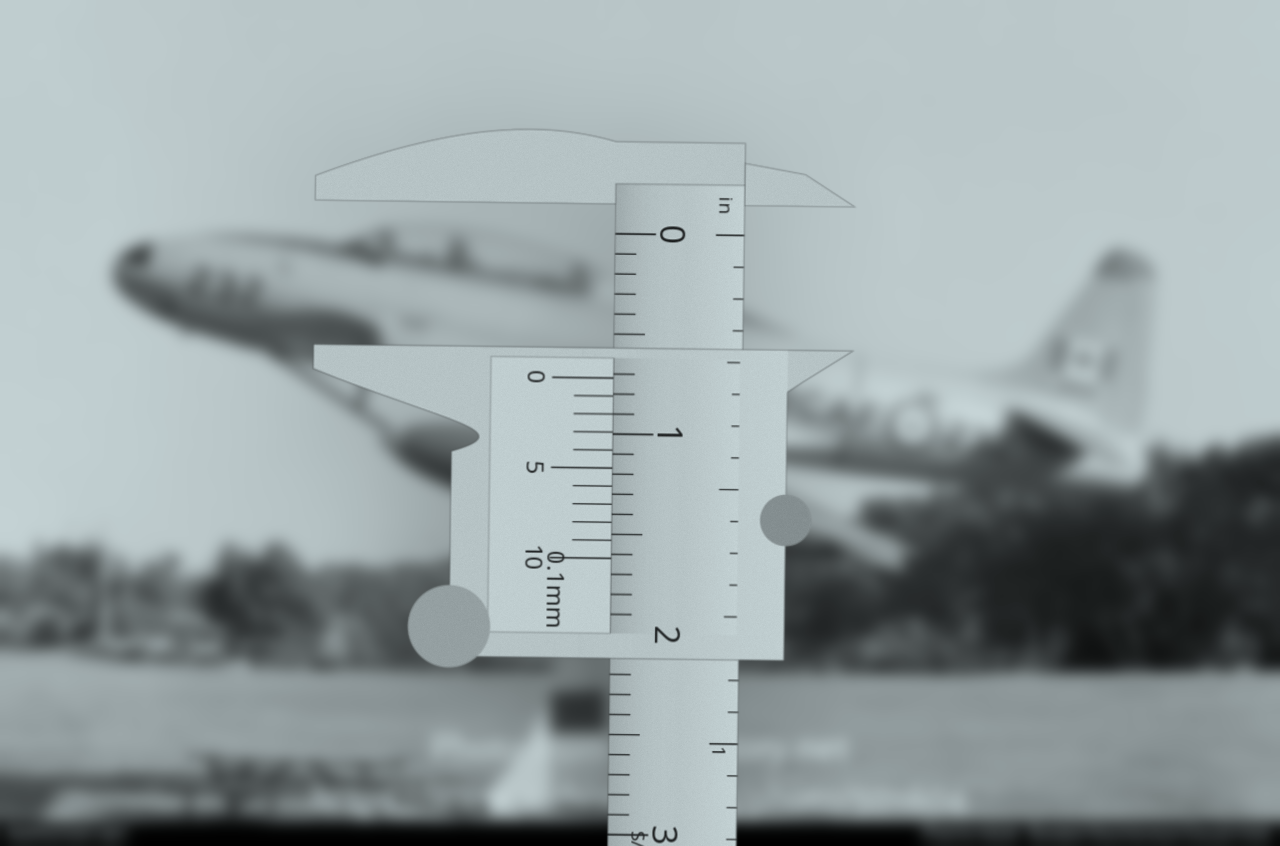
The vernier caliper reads 7.2 mm
